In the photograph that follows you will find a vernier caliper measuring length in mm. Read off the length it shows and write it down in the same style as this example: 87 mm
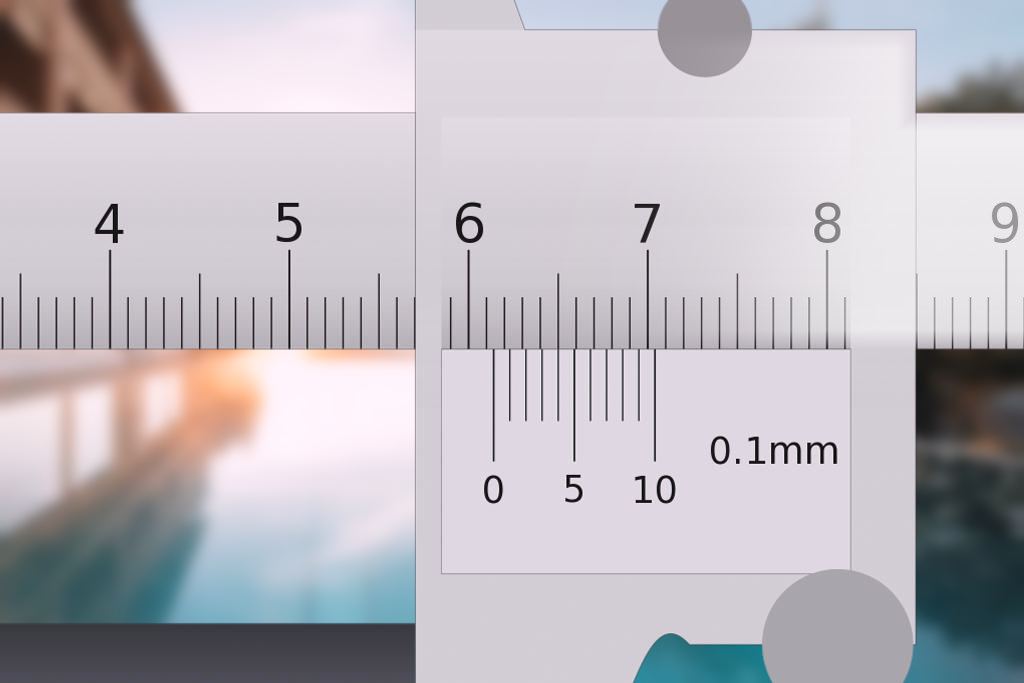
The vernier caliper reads 61.4 mm
